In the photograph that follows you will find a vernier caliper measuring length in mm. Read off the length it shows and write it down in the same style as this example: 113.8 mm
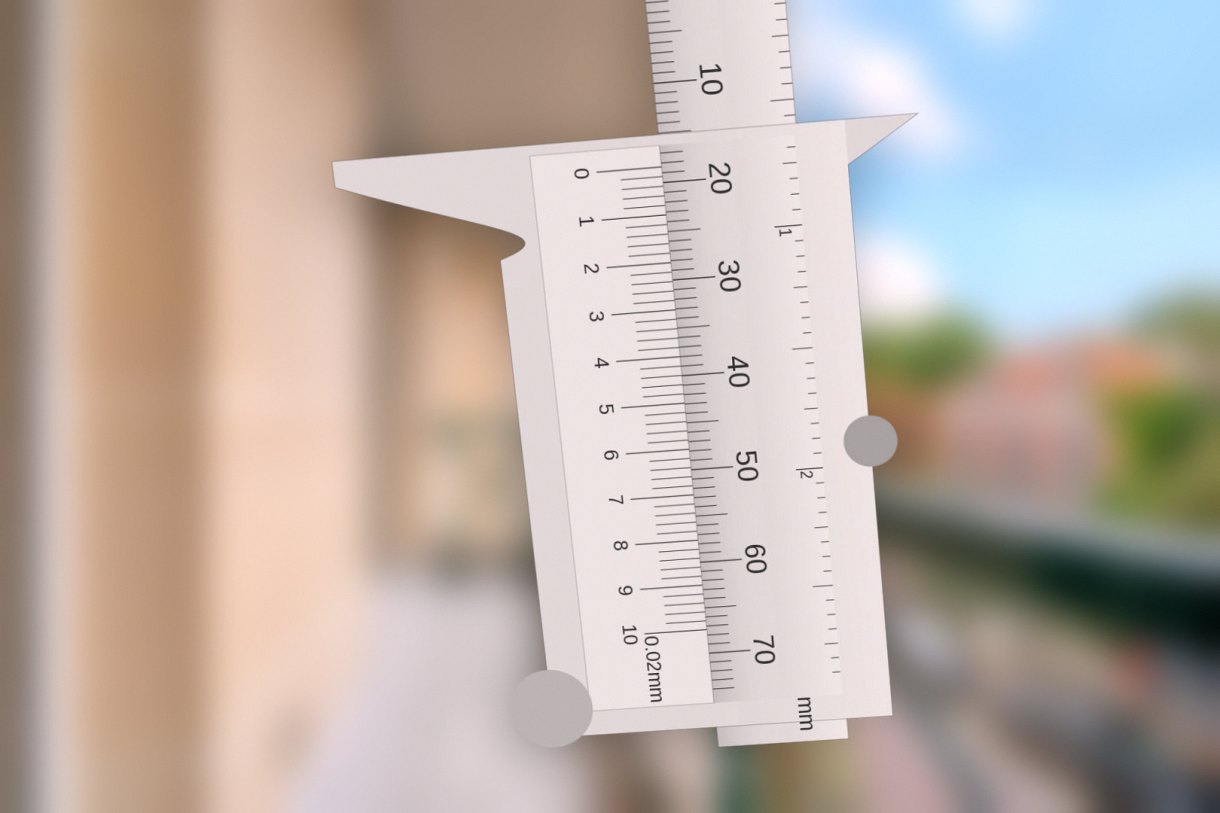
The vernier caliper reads 18.4 mm
